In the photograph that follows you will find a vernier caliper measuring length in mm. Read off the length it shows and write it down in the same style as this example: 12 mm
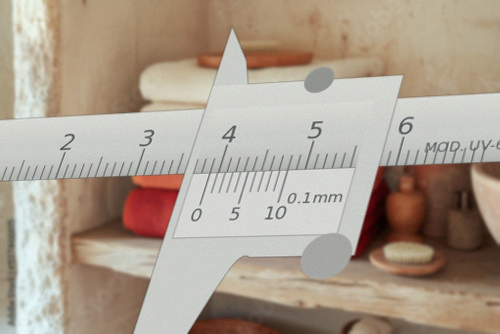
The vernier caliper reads 39.0 mm
